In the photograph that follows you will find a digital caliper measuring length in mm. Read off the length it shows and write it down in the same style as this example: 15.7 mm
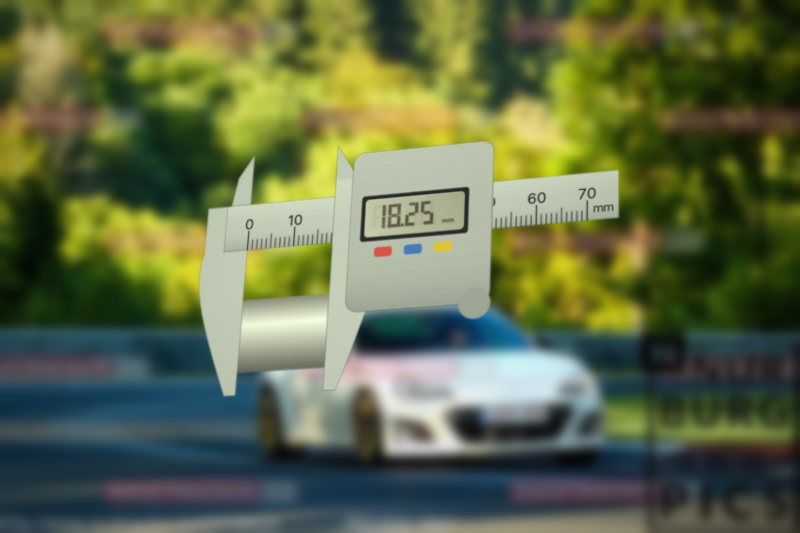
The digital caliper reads 18.25 mm
